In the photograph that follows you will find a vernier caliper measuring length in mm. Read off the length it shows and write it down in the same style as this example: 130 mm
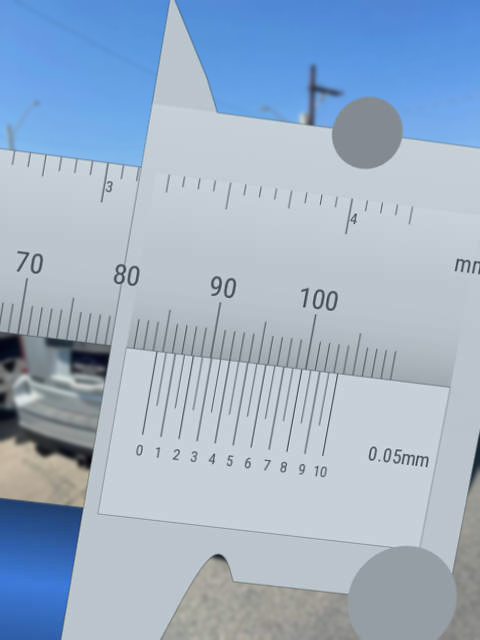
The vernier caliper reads 84.4 mm
